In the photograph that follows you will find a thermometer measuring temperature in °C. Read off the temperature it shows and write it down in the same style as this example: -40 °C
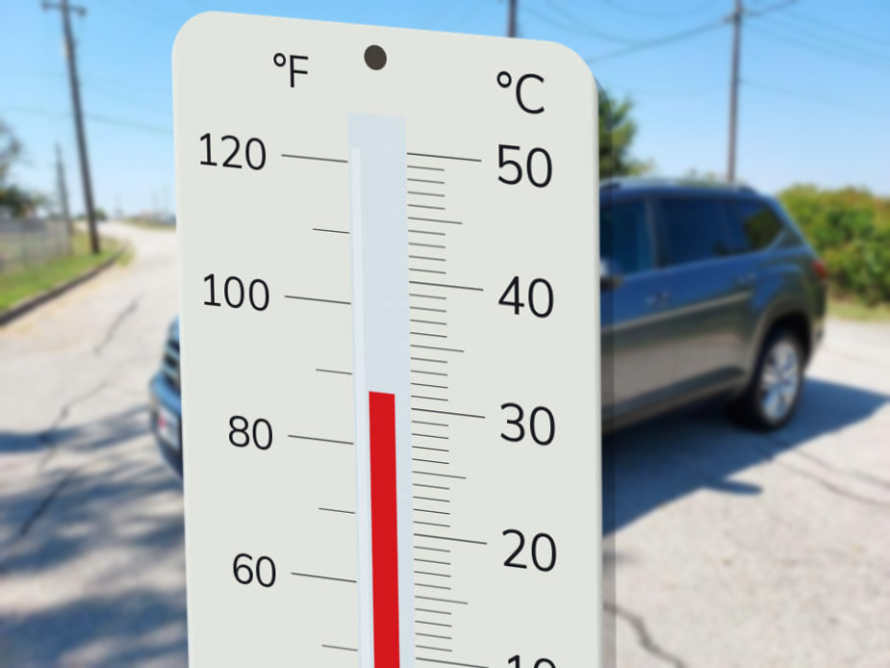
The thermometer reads 31 °C
